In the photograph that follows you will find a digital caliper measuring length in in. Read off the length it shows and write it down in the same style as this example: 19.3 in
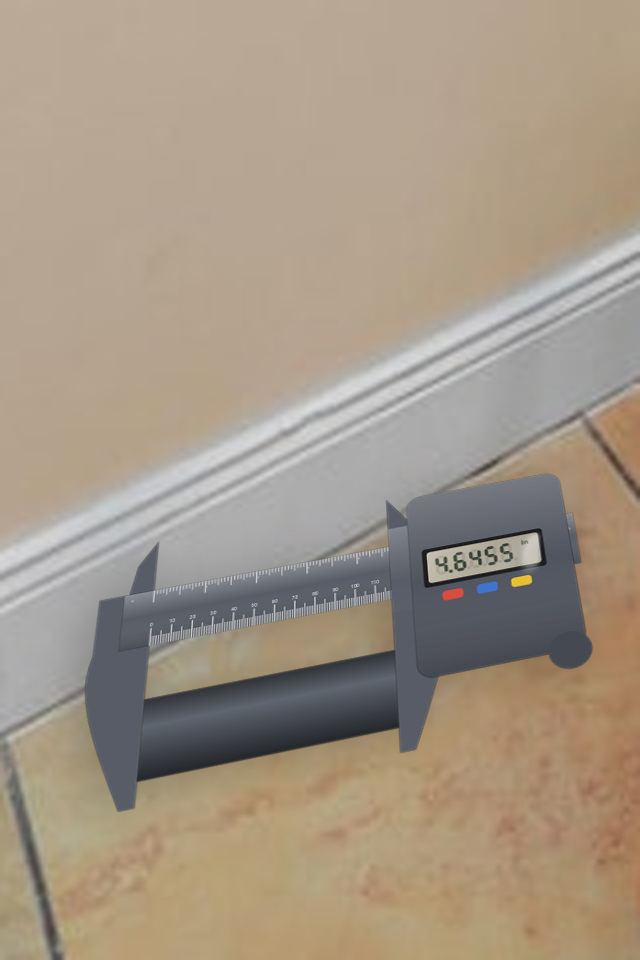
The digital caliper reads 4.6455 in
